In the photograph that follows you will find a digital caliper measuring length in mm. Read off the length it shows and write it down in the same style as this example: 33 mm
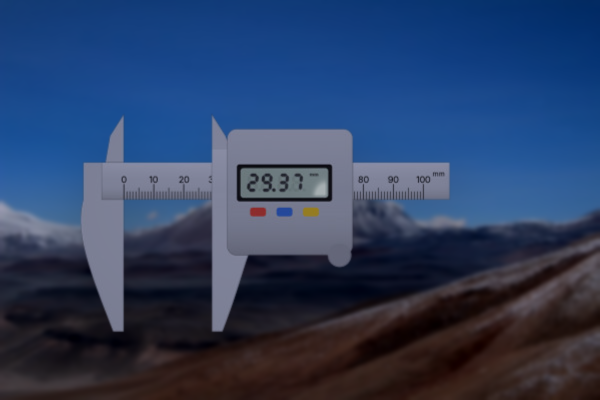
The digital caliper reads 29.37 mm
